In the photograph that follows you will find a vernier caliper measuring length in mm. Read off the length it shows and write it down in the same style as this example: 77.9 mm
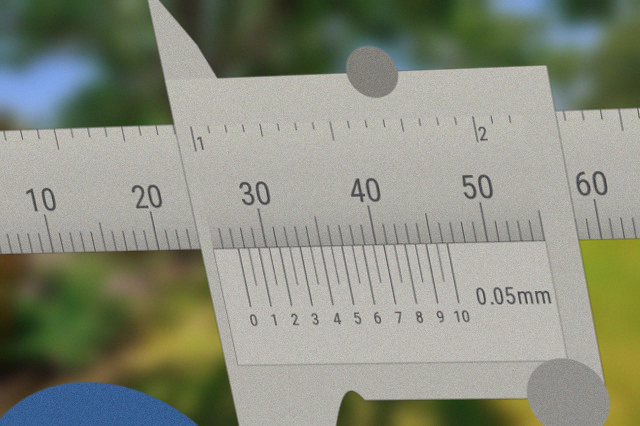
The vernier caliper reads 27.4 mm
